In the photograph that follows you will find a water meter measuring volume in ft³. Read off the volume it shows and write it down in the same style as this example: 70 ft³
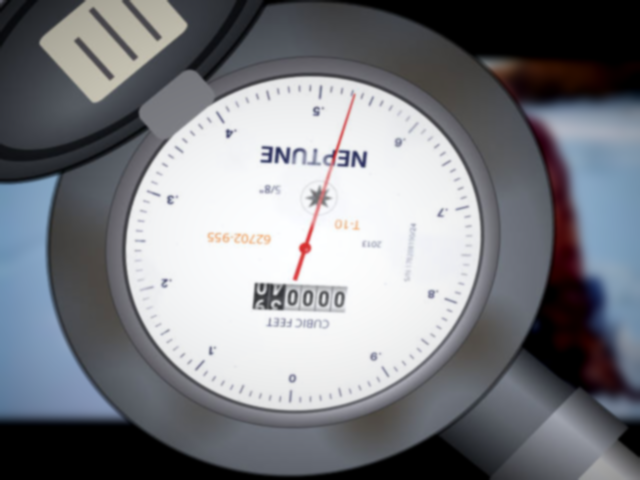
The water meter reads 39.53 ft³
